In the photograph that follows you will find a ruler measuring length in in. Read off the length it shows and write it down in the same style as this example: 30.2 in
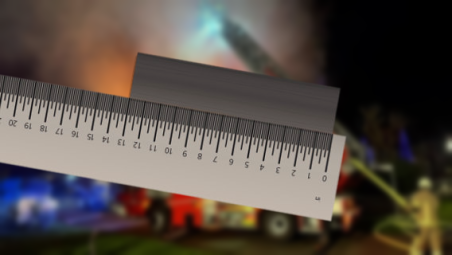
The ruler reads 13 in
